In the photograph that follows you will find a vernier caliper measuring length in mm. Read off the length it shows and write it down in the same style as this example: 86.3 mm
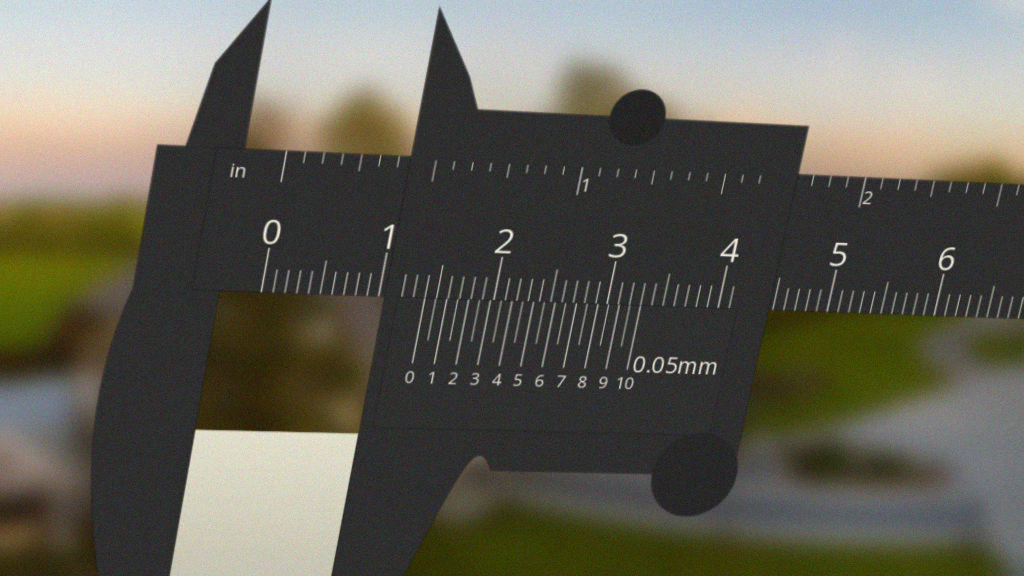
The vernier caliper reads 14.0 mm
